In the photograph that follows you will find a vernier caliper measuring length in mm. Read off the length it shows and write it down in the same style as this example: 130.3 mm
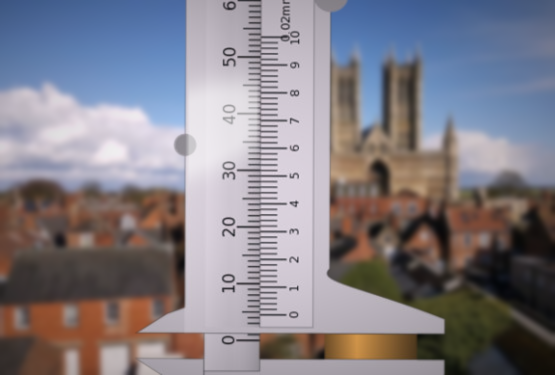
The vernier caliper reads 4.5 mm
